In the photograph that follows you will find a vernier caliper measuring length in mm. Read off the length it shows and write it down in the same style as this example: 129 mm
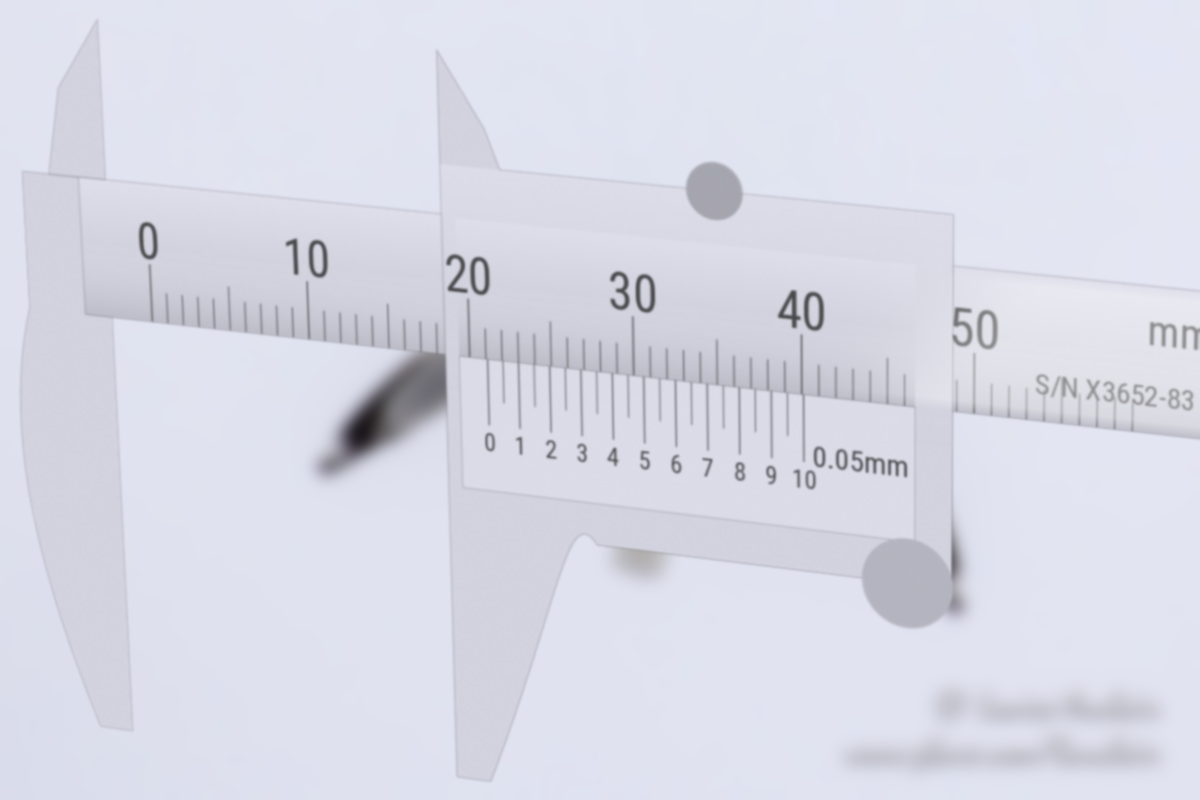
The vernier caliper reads 21.1 mm
